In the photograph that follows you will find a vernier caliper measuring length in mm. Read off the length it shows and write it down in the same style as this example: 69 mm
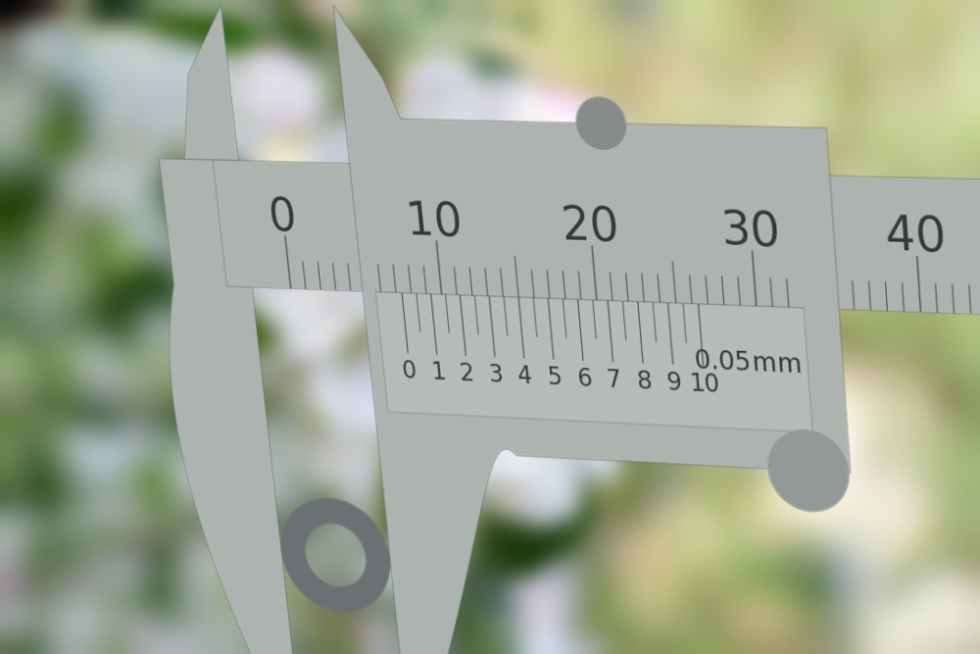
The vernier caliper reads 7.4 mm
